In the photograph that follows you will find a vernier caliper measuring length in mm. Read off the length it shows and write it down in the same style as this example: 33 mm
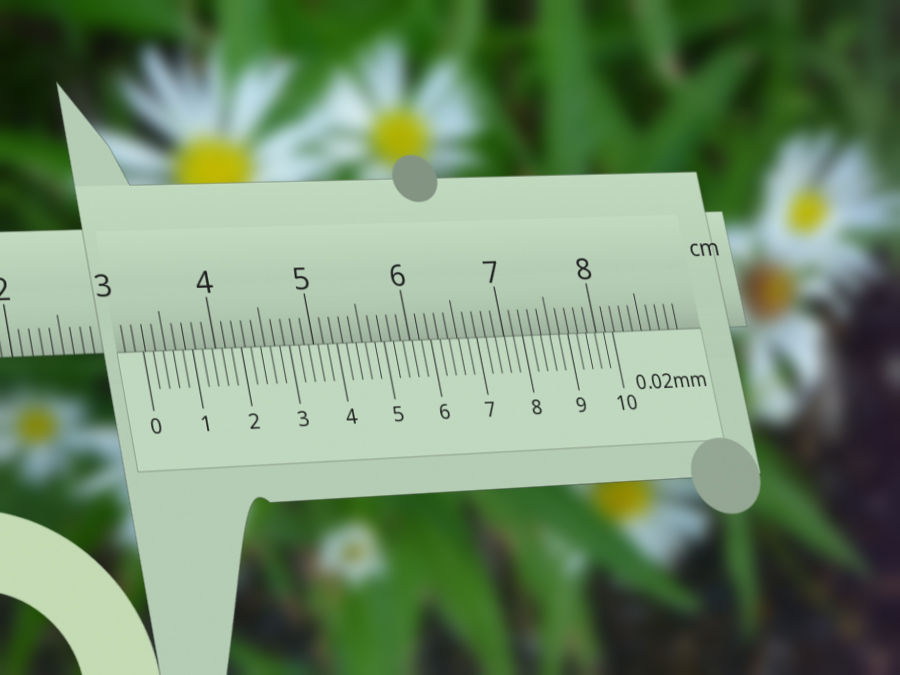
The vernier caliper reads 32.8 mm
